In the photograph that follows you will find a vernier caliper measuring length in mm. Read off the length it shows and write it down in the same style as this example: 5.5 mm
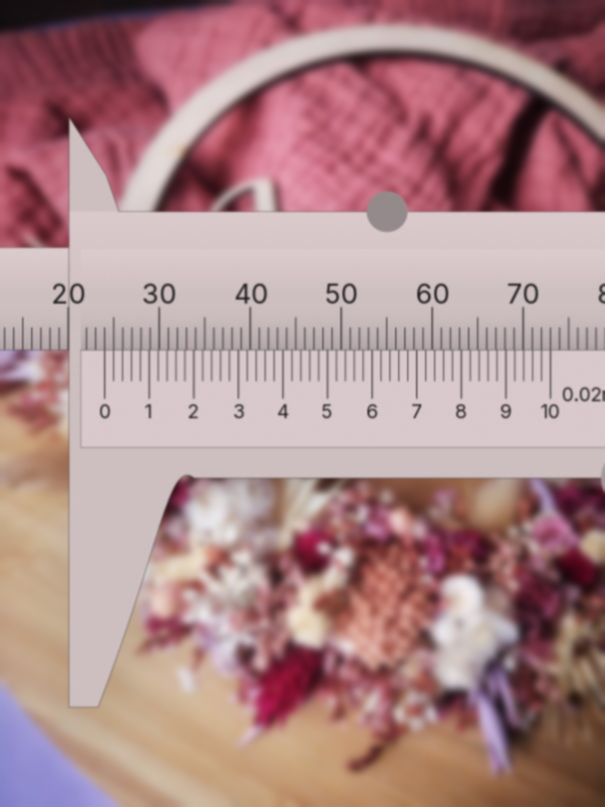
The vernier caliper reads 24.0 mm
